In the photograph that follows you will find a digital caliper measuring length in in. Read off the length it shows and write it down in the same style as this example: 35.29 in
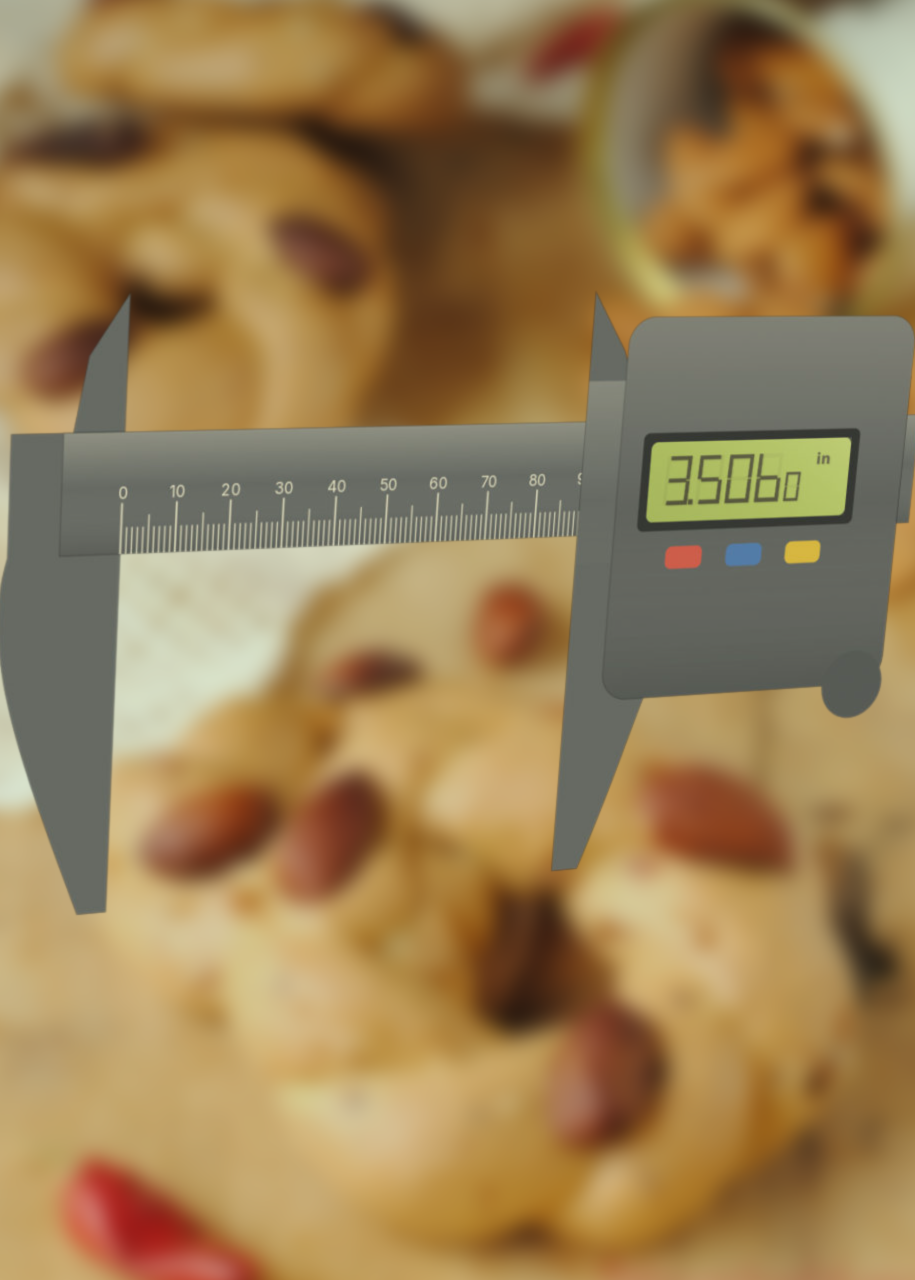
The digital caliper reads 3.5060 in
